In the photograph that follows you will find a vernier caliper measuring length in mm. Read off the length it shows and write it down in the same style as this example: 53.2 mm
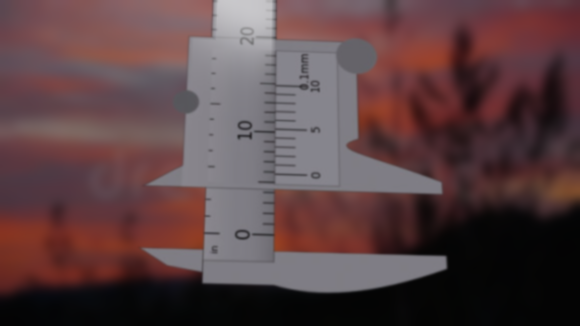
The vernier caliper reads 5.8 mm
